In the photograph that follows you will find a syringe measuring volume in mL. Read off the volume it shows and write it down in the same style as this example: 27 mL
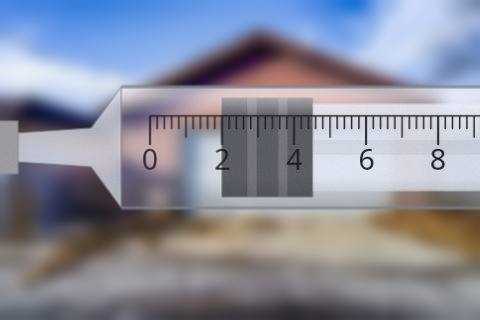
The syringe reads 2 mL
